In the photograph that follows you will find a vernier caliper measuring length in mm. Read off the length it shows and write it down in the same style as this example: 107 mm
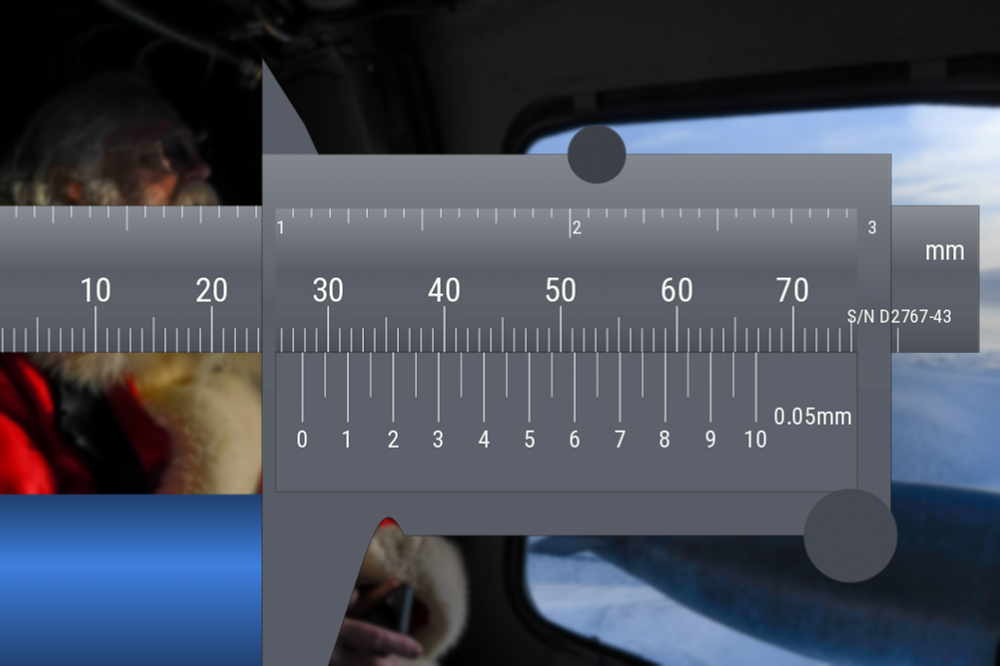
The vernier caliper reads 27.8 mm
